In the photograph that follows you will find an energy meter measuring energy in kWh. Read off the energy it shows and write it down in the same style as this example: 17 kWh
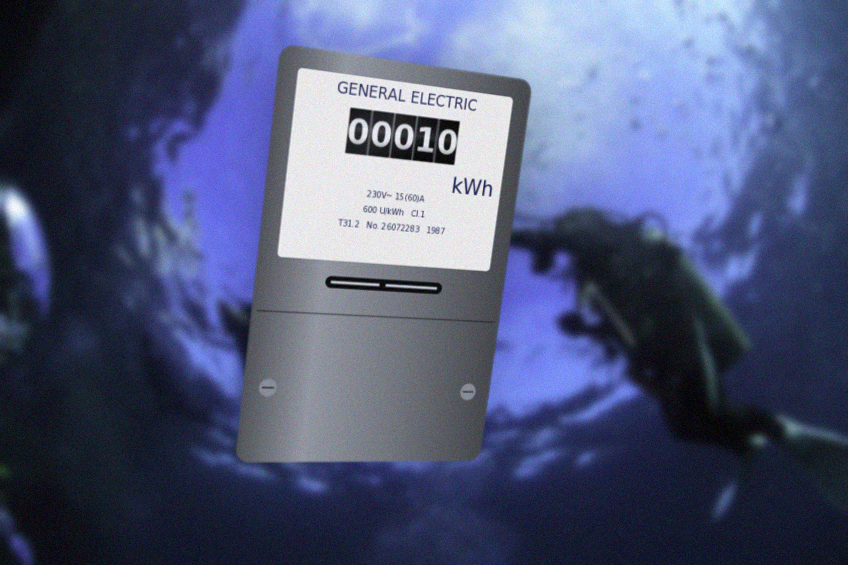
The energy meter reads 10 kWh
